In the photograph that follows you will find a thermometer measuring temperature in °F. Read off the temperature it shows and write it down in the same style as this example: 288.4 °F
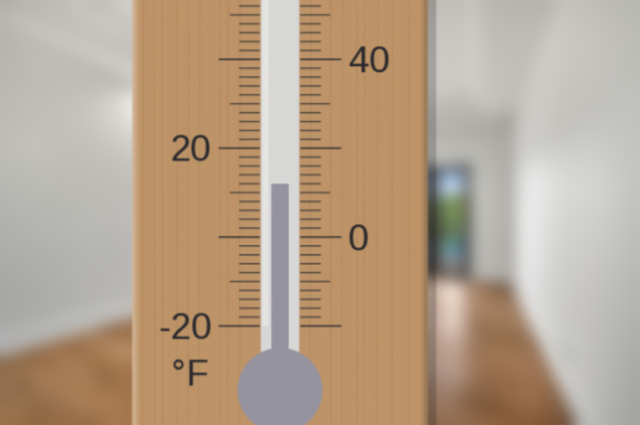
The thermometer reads 12 °F
